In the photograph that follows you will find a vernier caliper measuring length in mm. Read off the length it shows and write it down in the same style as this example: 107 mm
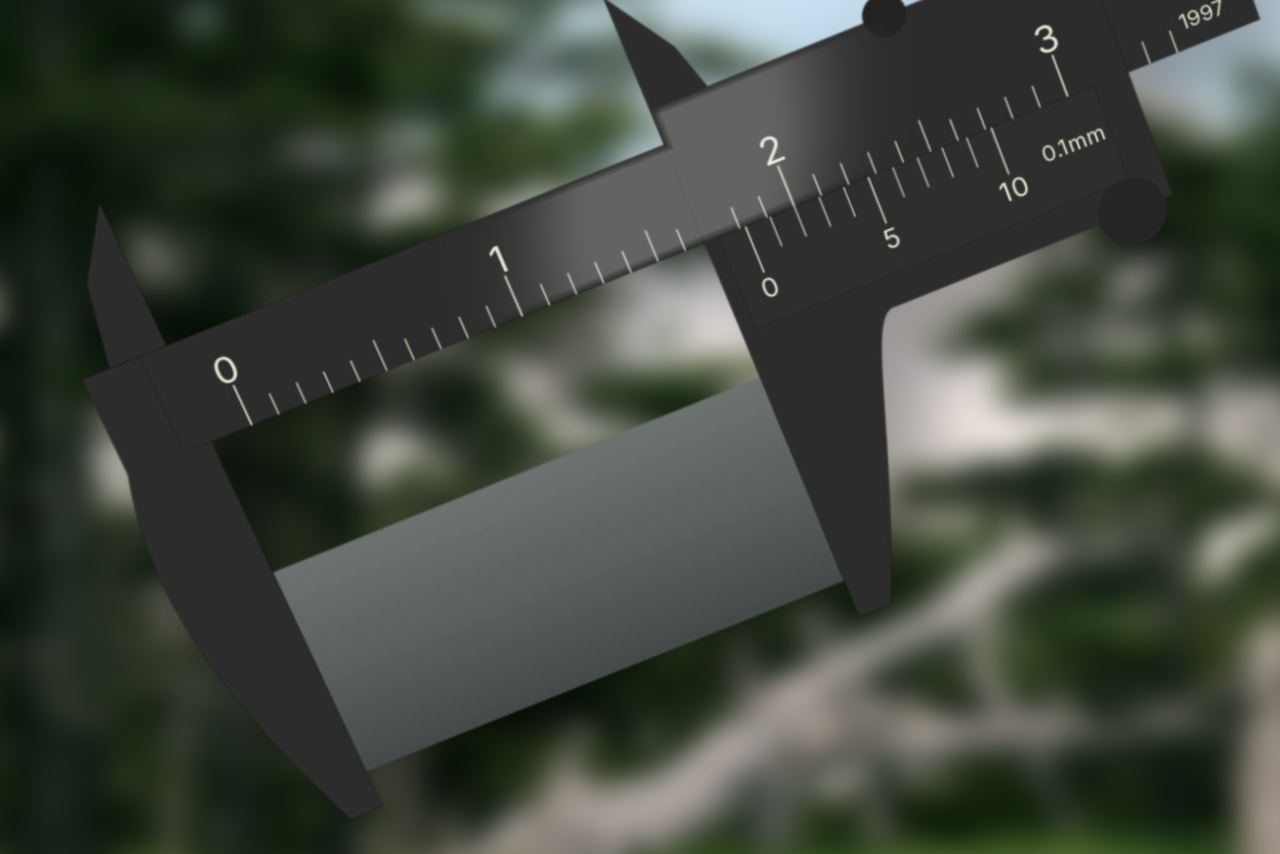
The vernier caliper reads 18.2 mm
